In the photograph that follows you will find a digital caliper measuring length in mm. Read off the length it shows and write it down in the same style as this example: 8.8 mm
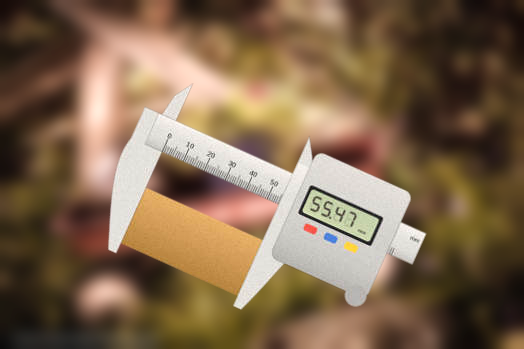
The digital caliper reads 55.47 mm
